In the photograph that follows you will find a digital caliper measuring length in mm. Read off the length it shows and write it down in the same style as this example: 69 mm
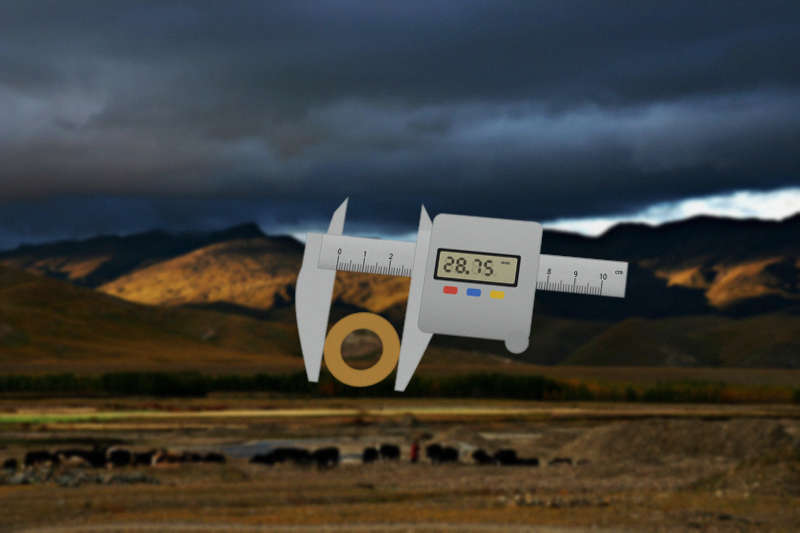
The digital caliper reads 28.75 mm
